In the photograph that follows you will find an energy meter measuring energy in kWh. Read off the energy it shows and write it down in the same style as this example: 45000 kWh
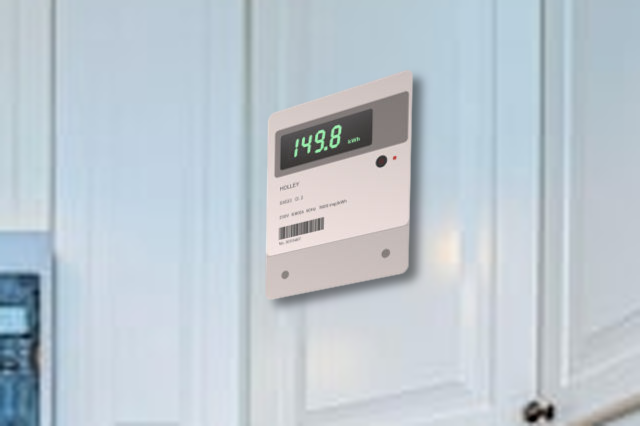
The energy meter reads 149.8 kWh
